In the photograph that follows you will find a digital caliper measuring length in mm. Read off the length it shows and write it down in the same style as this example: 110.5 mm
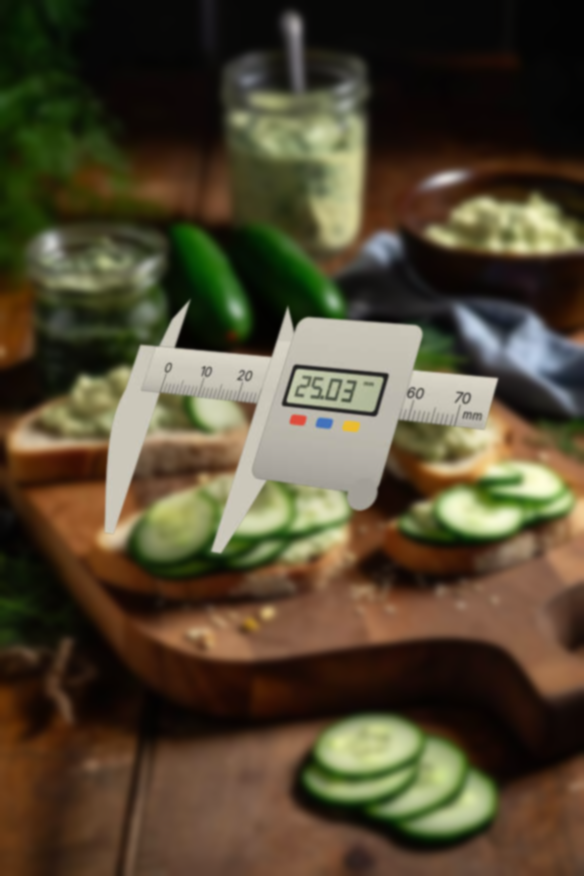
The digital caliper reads 25.03 mm
